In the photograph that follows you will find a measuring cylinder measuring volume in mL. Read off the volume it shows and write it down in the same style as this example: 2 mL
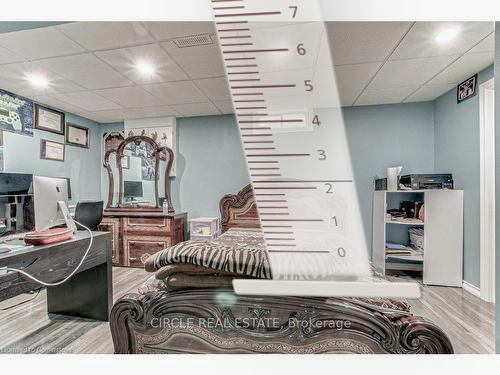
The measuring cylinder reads 2.2 mL
